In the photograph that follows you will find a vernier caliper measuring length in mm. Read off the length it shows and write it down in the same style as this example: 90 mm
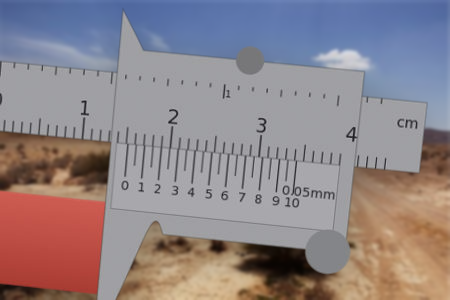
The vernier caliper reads 15.2 mm
